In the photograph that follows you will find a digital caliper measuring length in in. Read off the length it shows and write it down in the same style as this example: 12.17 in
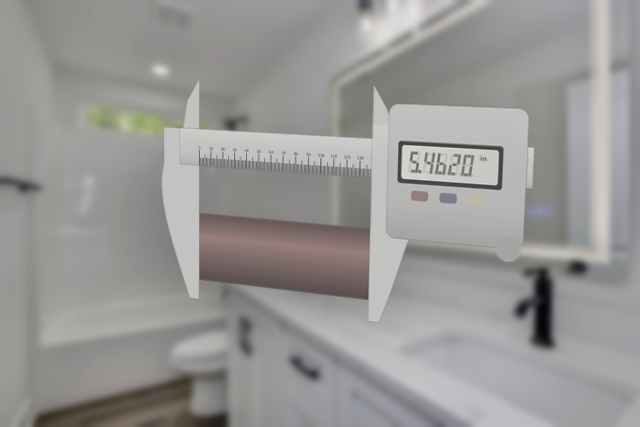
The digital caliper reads 5.4620 in
